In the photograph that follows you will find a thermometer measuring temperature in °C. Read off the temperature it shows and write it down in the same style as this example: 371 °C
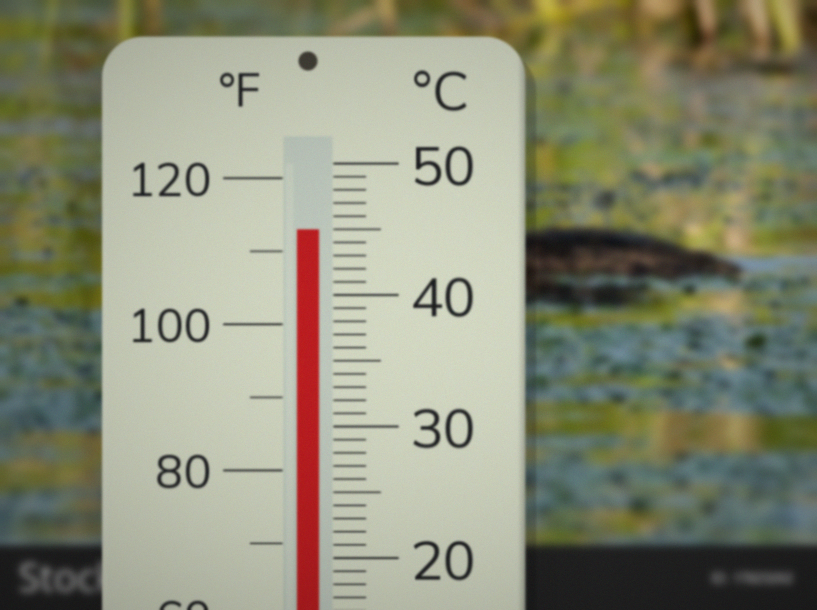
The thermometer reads 45 °C
